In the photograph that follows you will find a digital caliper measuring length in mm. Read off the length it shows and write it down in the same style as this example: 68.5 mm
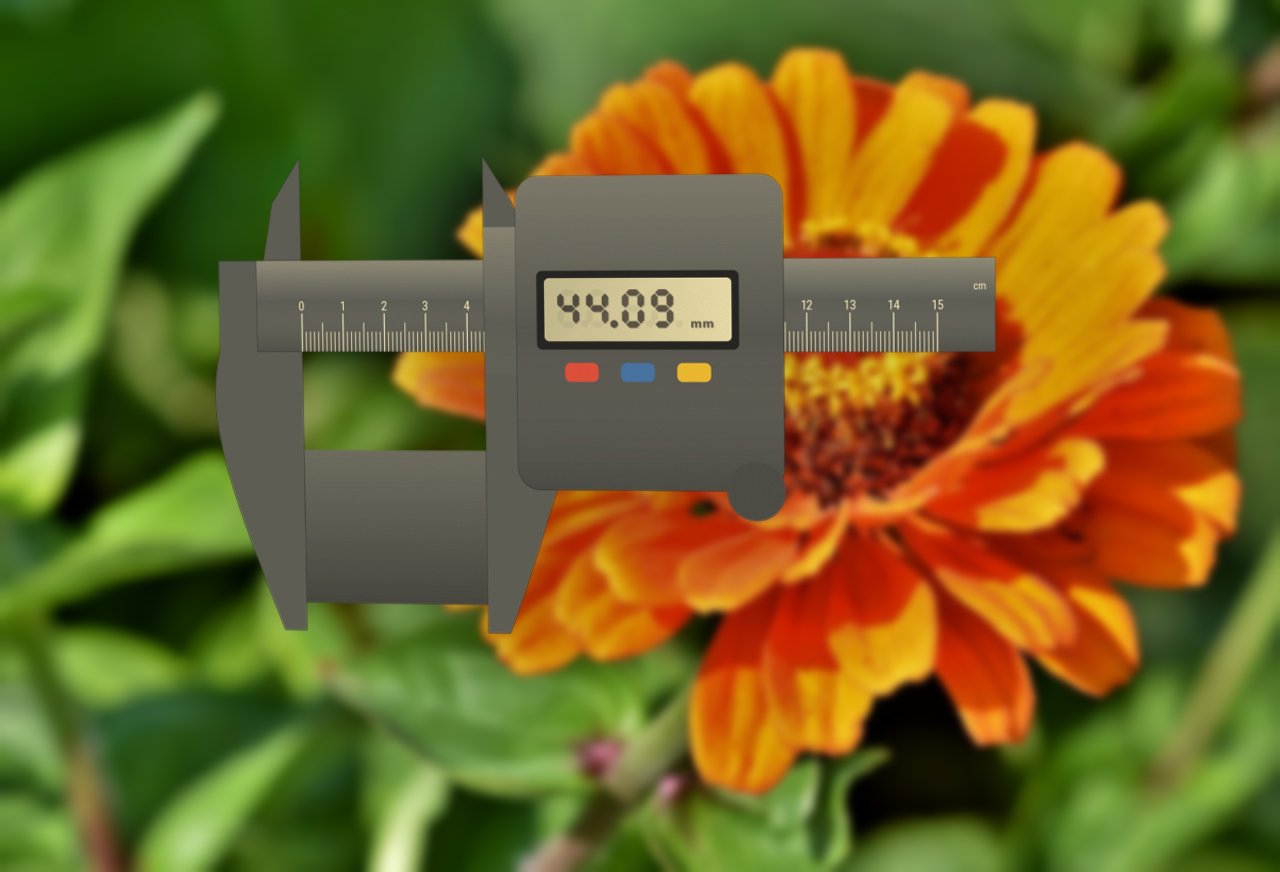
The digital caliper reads 44.09 mm
